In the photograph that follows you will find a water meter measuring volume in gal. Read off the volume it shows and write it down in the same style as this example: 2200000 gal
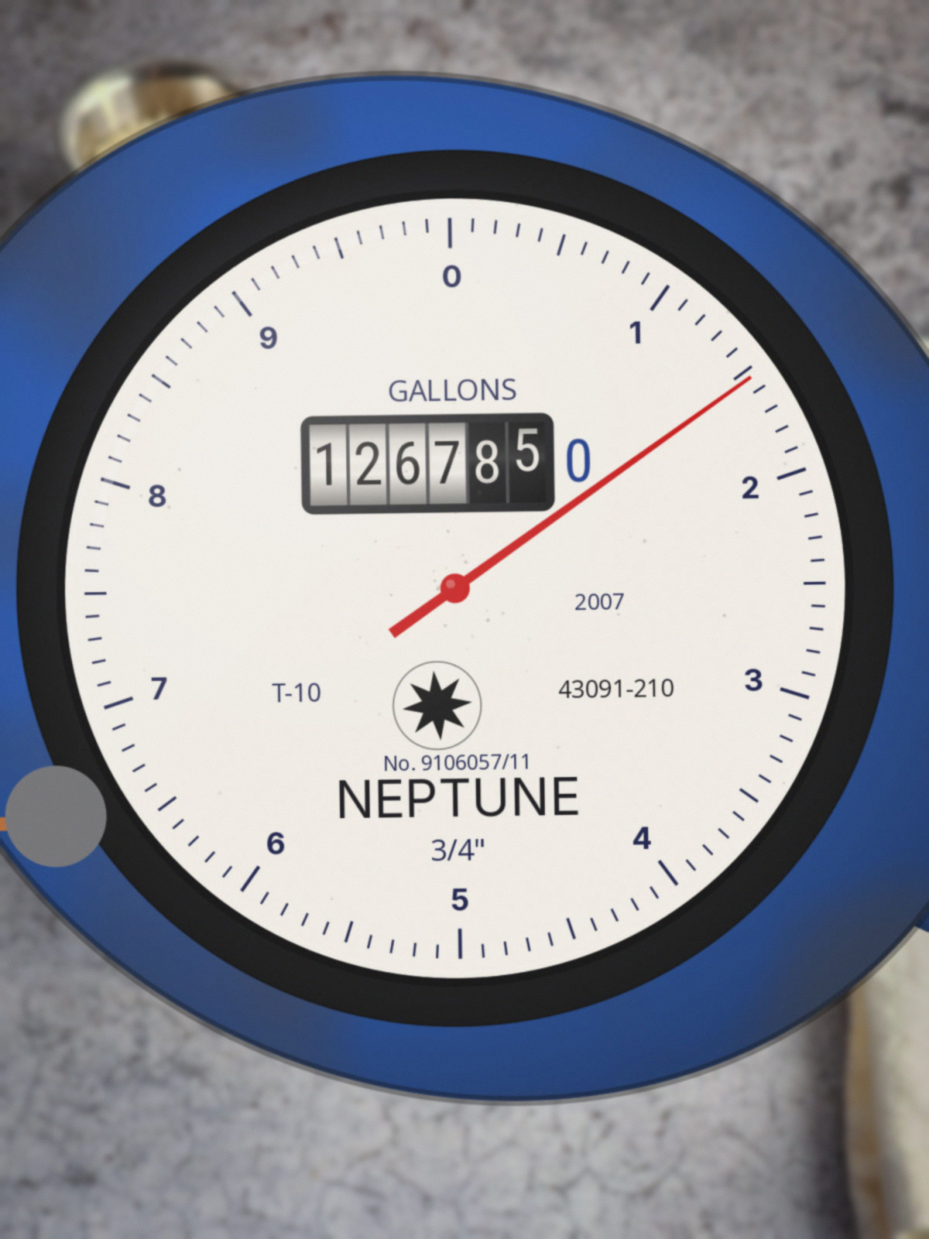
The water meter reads 1267851.5 gal
